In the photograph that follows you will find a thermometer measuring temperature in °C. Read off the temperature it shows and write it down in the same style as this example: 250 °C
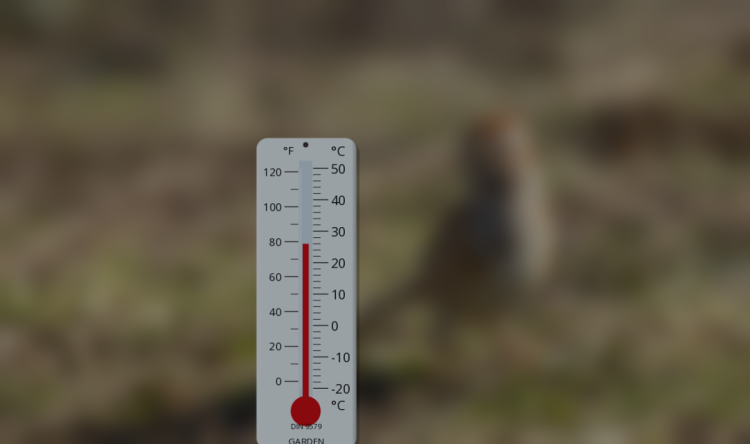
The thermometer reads 26 °C
